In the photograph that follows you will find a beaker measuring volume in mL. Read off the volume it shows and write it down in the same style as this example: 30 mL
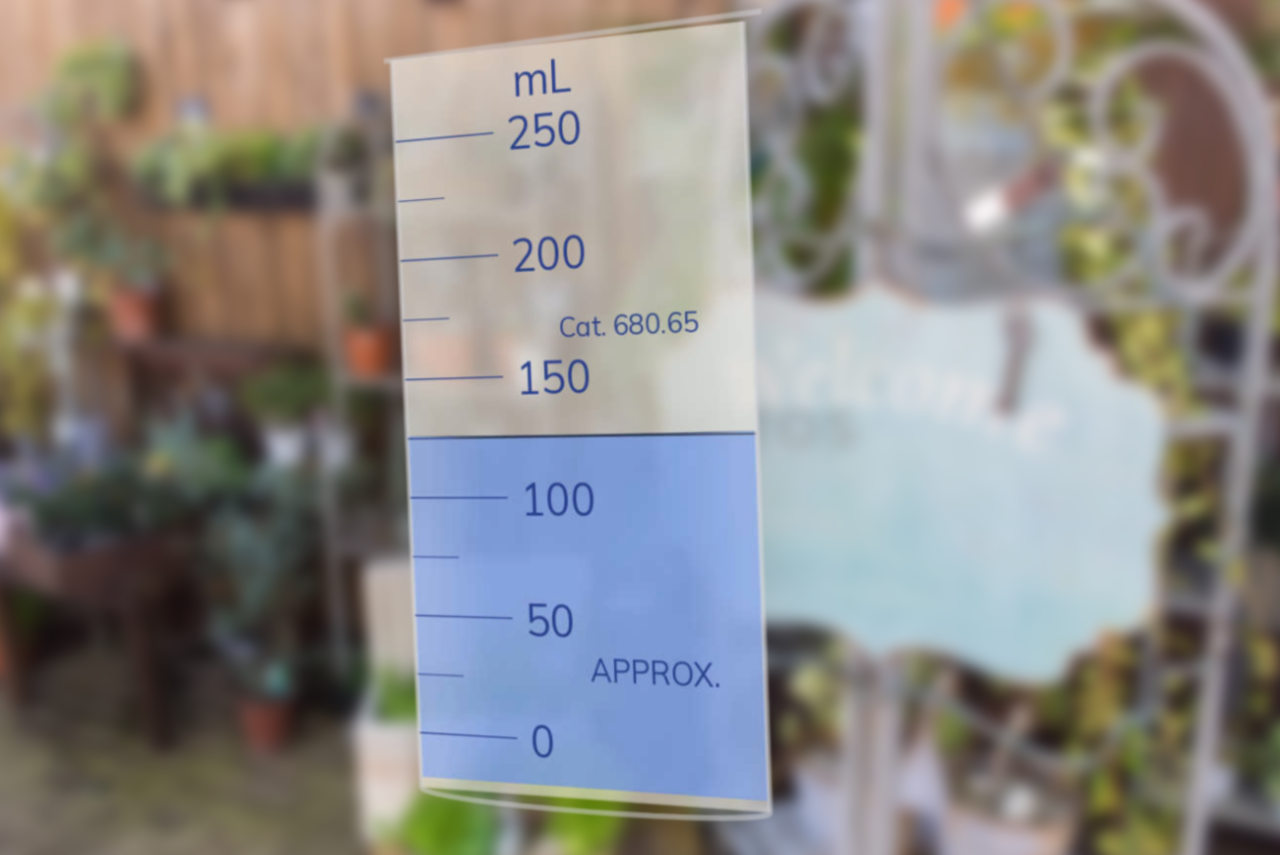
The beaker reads 125 mL
